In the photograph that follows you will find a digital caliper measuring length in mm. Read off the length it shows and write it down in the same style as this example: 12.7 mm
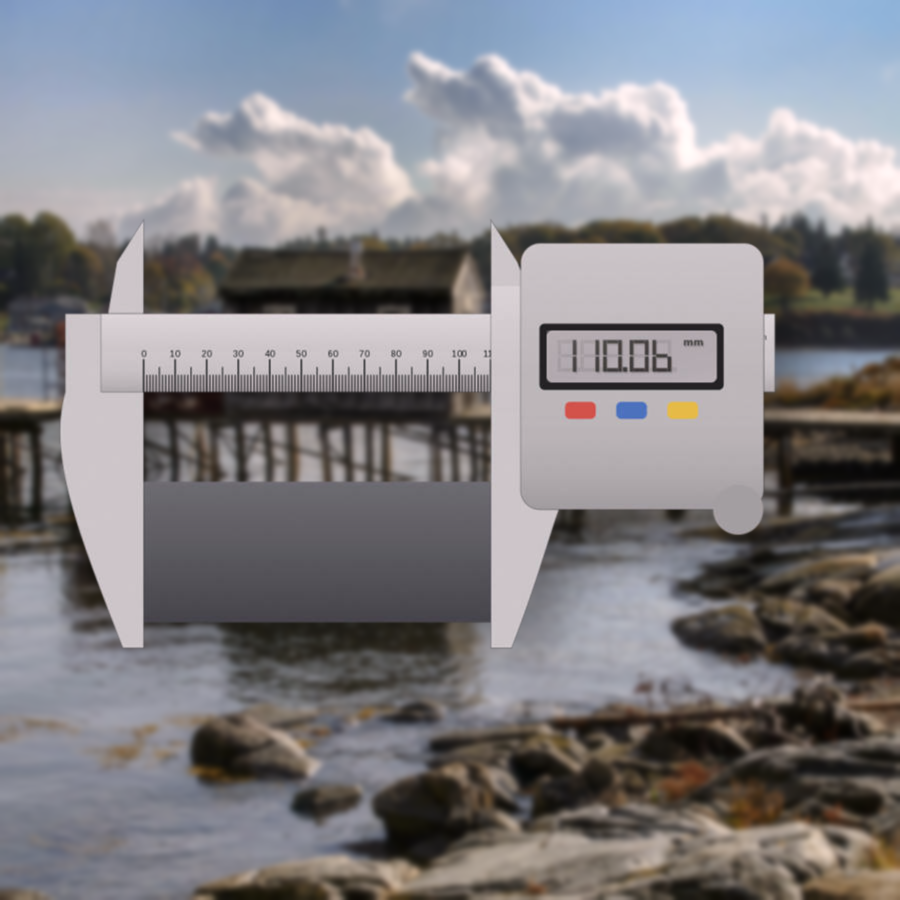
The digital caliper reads 110.06 mm
